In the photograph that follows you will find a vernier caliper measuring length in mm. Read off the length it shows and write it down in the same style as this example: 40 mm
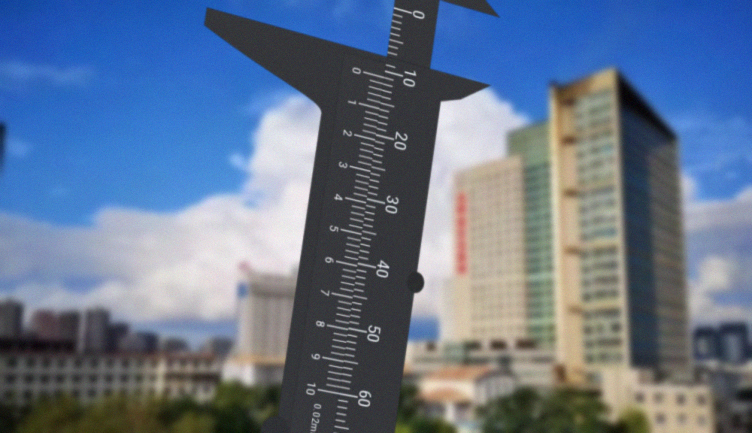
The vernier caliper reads 11.0 mm
